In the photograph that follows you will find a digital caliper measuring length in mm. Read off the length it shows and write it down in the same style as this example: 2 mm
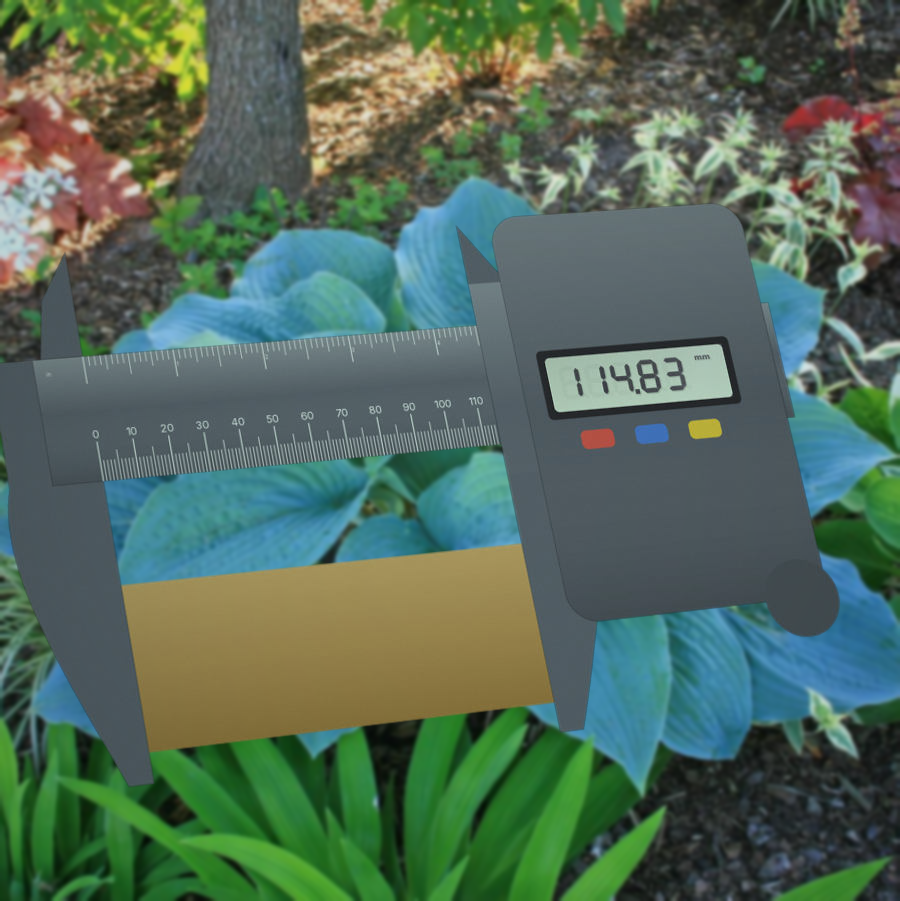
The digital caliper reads 114.83 mm
